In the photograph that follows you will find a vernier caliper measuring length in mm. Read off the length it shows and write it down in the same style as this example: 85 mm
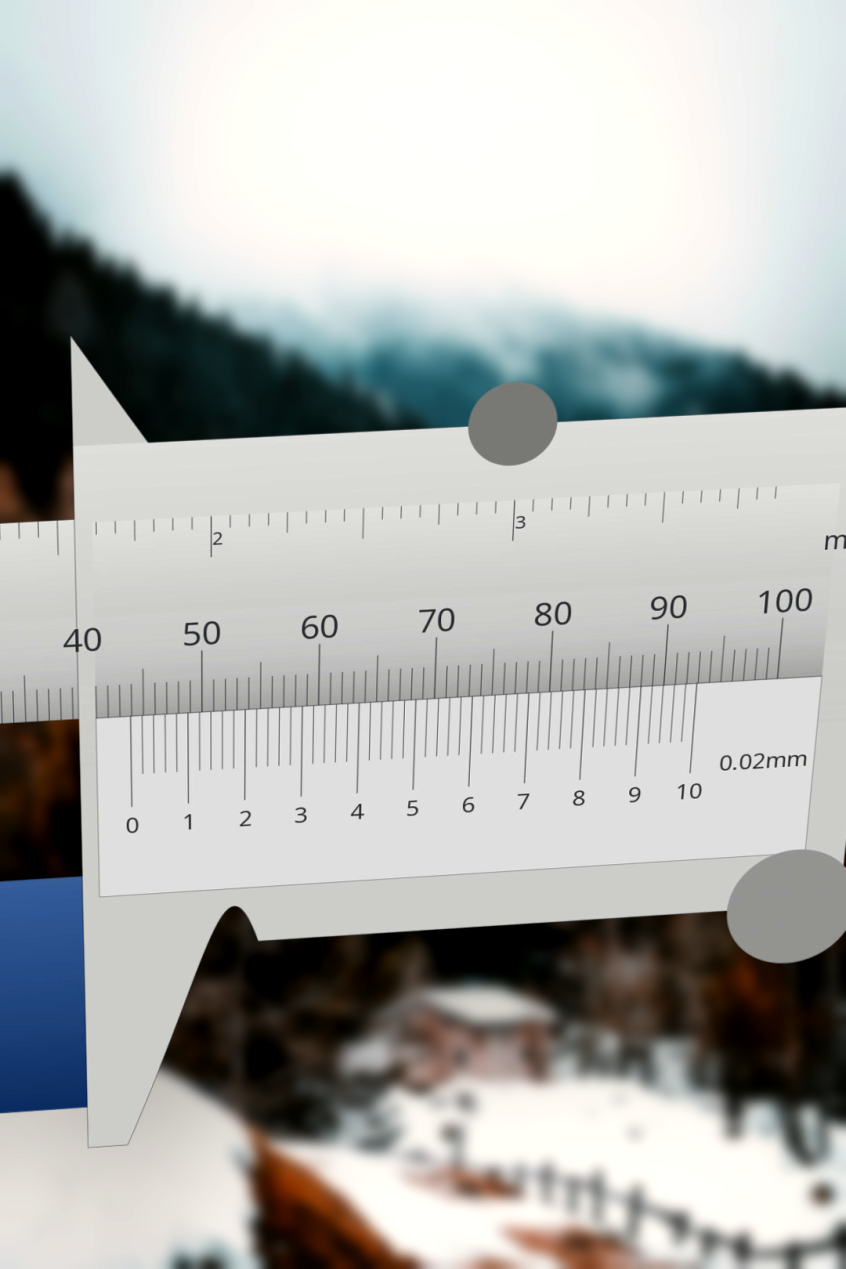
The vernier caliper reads 43.9 mm
